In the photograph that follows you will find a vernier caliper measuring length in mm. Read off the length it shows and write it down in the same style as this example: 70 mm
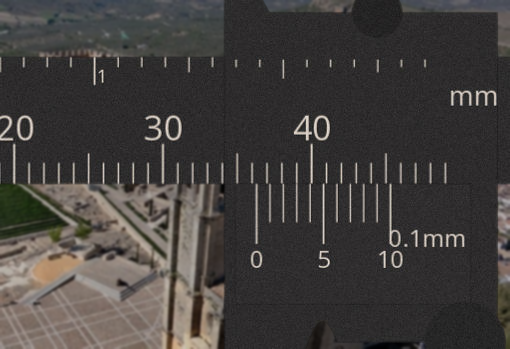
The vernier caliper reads 36.3 mm
